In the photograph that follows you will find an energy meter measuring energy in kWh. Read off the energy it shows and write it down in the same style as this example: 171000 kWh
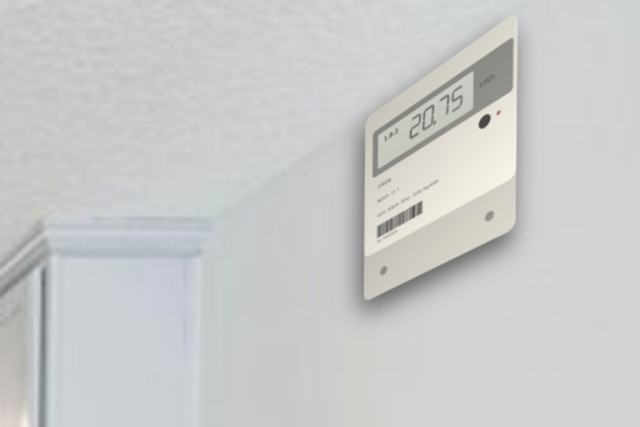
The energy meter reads 20.75 kWh
